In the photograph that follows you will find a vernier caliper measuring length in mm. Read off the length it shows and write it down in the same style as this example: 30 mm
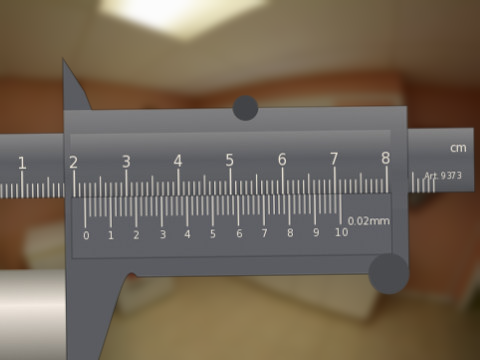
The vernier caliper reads 22.0 mm
